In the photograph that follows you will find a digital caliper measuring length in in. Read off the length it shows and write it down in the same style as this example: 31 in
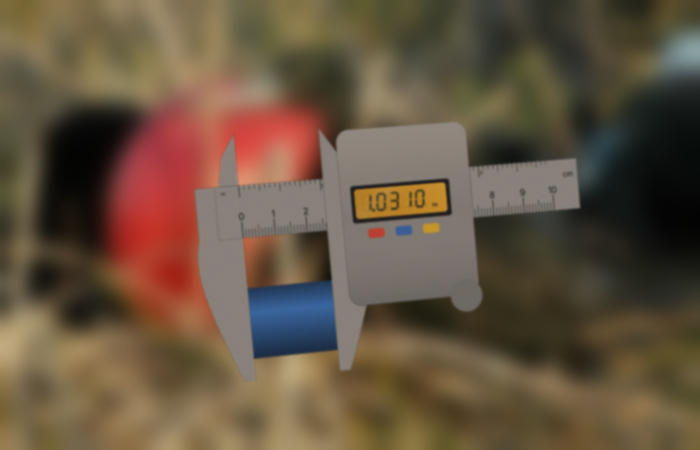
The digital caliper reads 1.0310 in
